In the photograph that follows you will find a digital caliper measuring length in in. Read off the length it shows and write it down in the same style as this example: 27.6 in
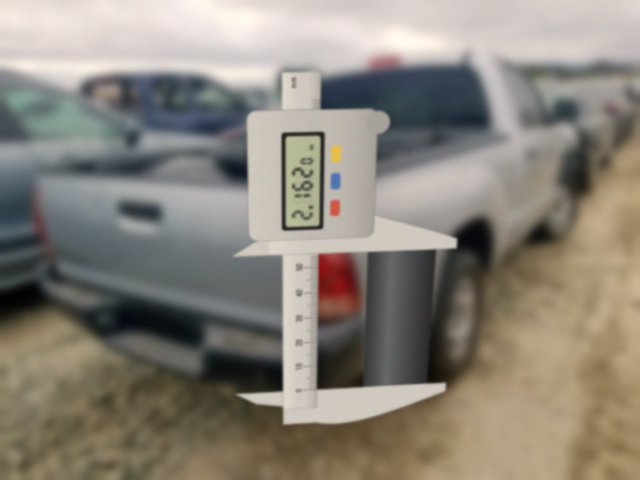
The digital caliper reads 2.1620 in
